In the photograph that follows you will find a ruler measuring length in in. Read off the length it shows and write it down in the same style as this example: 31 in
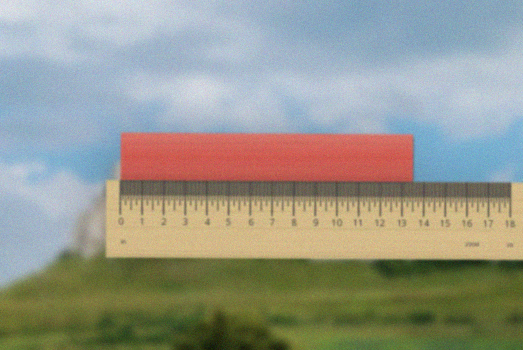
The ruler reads 13.5 in
